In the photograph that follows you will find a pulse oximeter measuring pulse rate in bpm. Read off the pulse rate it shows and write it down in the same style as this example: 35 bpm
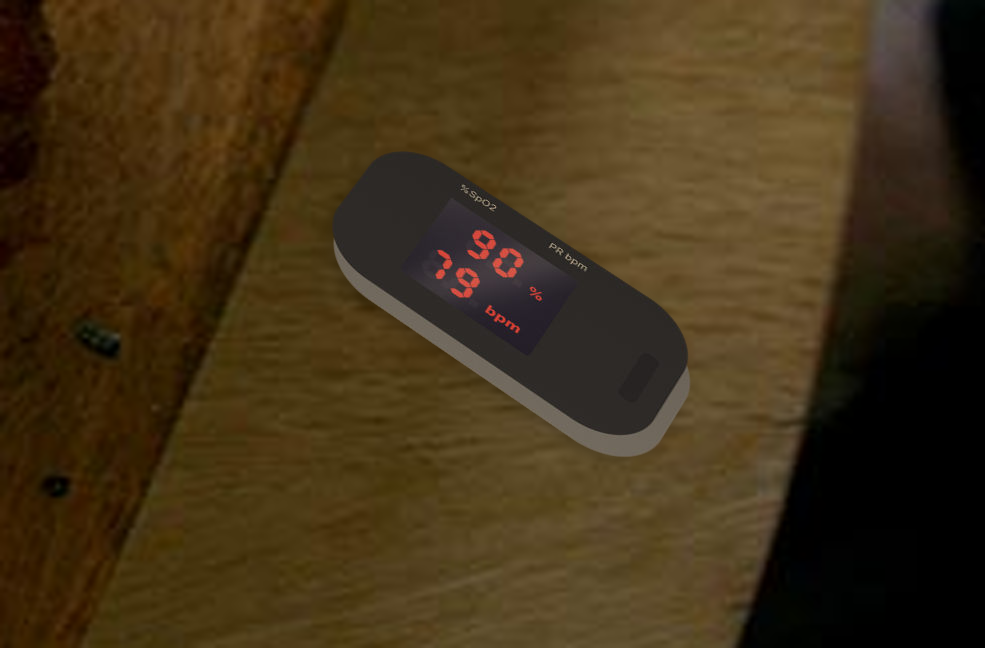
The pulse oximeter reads 79 bpm
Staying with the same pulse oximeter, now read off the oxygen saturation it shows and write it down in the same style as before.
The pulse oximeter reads 90 %
